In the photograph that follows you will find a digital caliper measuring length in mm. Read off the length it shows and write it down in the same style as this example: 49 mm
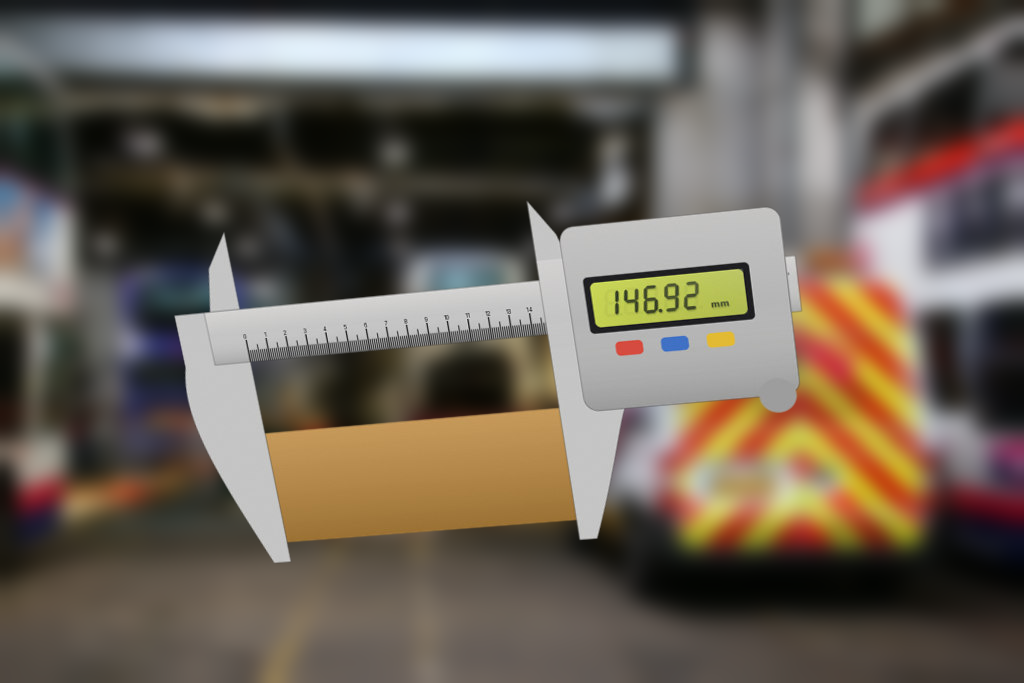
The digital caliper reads 146.92 mm
